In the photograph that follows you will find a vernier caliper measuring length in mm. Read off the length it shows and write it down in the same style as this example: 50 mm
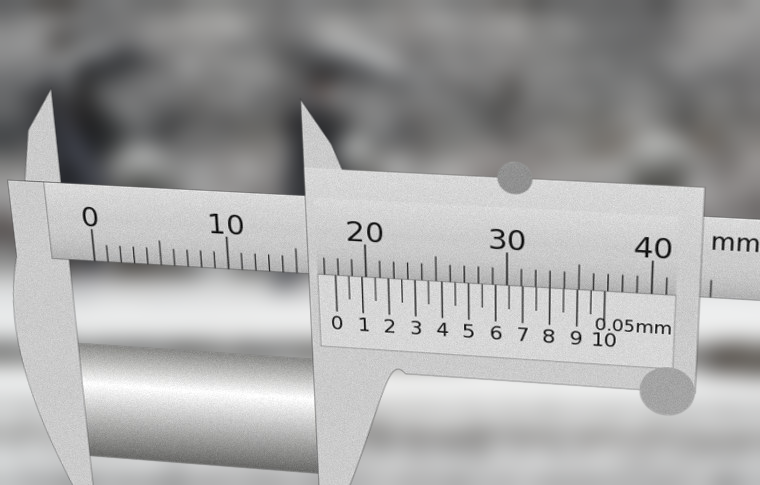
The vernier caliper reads 17.8 mm
